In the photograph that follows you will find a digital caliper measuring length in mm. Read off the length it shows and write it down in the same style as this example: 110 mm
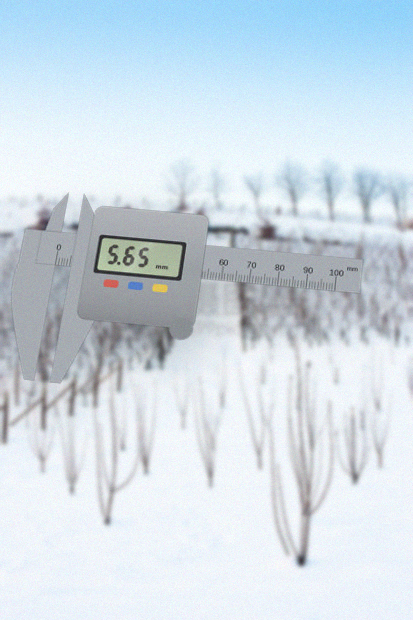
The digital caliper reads 5.65 mm
